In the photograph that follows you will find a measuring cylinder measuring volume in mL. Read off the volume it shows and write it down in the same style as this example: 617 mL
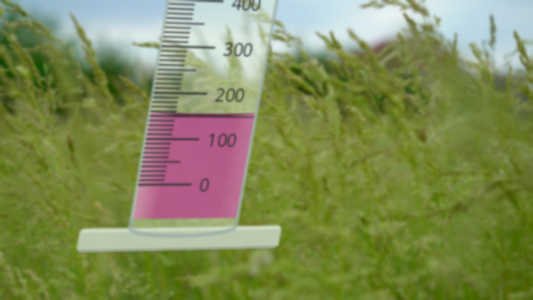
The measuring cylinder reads 150 mL
